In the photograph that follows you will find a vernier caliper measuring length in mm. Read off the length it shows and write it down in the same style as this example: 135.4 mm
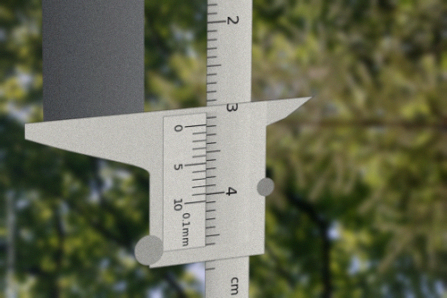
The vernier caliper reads 31.8 mm
